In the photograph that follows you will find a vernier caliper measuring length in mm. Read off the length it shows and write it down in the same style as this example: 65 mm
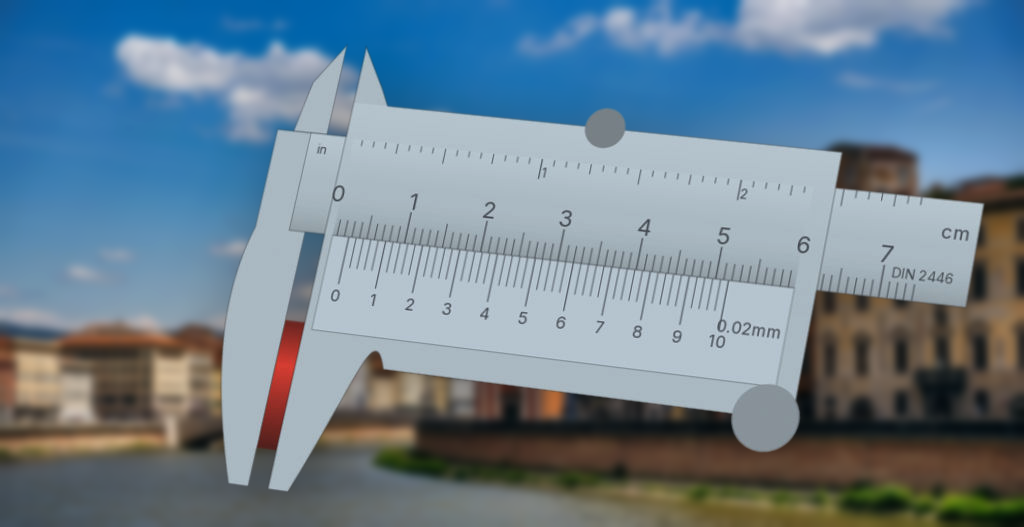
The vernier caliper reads 2.6 mm
